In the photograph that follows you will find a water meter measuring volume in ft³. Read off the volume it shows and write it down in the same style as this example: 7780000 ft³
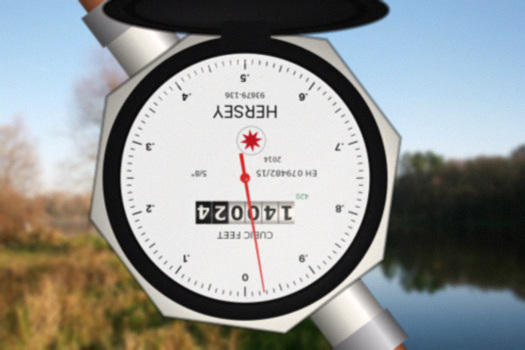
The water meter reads 140023.97 ft³
